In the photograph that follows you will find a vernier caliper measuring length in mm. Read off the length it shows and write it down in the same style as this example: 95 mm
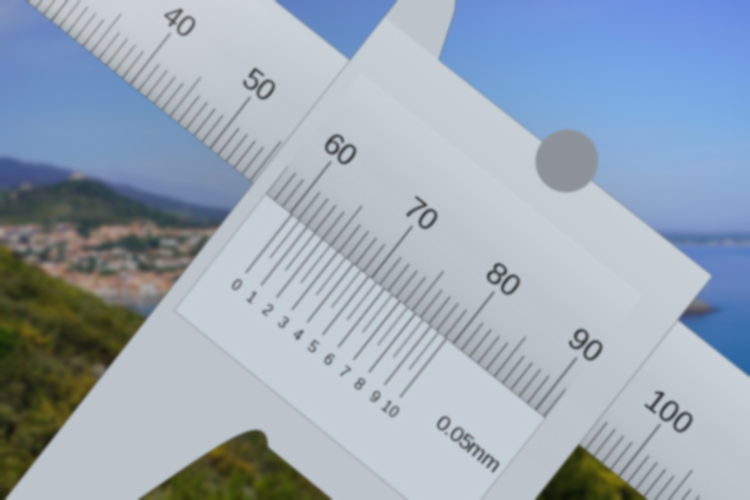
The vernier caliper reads 60.2 mm
